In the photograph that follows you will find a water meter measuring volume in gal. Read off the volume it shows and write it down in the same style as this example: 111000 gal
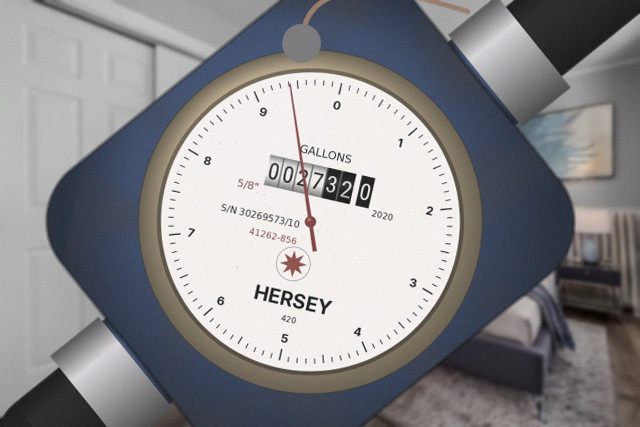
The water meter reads 27319.4 gal
